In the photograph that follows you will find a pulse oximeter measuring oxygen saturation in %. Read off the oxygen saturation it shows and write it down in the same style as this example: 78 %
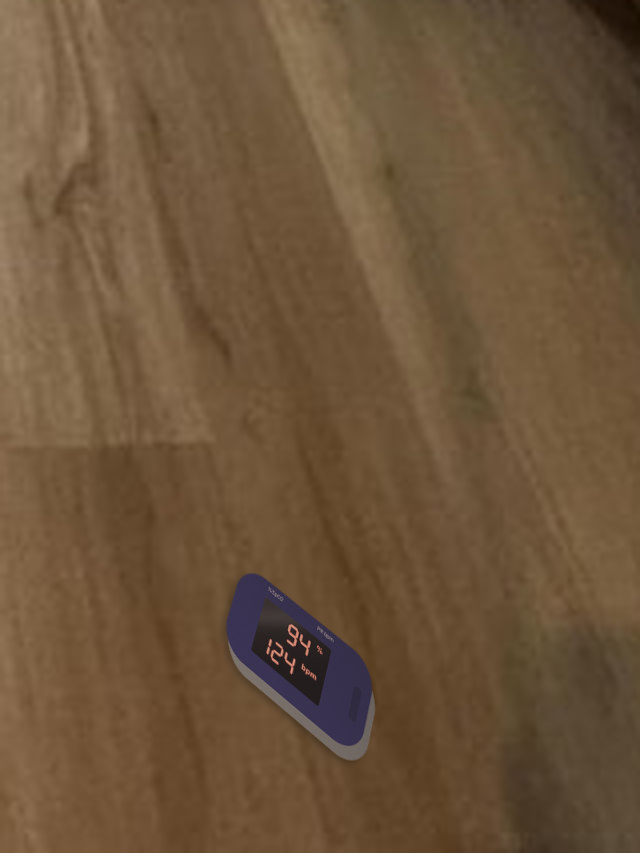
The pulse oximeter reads 94 %
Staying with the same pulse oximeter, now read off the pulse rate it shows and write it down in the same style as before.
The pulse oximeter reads 124 bpm
